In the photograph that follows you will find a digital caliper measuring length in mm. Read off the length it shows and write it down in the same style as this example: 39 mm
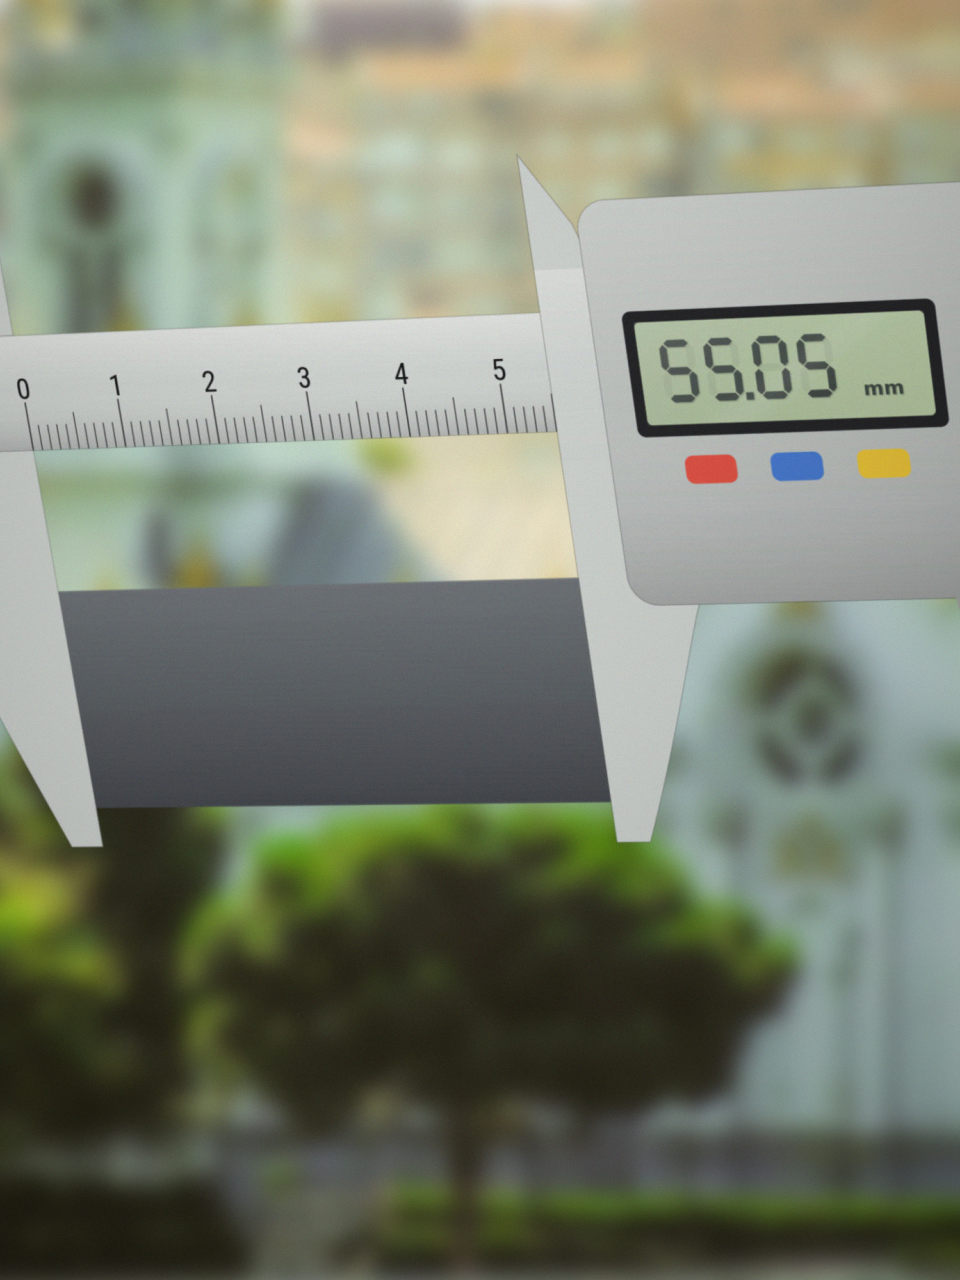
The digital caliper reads 55.05 mm
